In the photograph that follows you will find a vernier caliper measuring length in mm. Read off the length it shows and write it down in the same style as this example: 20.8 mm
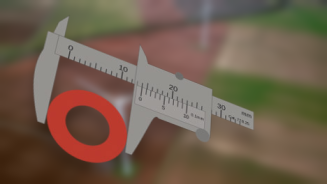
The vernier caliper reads 14.0 mm
